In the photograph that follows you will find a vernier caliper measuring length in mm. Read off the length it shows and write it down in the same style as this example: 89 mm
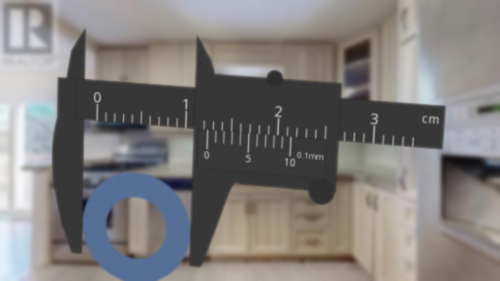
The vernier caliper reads 12.4 mm
